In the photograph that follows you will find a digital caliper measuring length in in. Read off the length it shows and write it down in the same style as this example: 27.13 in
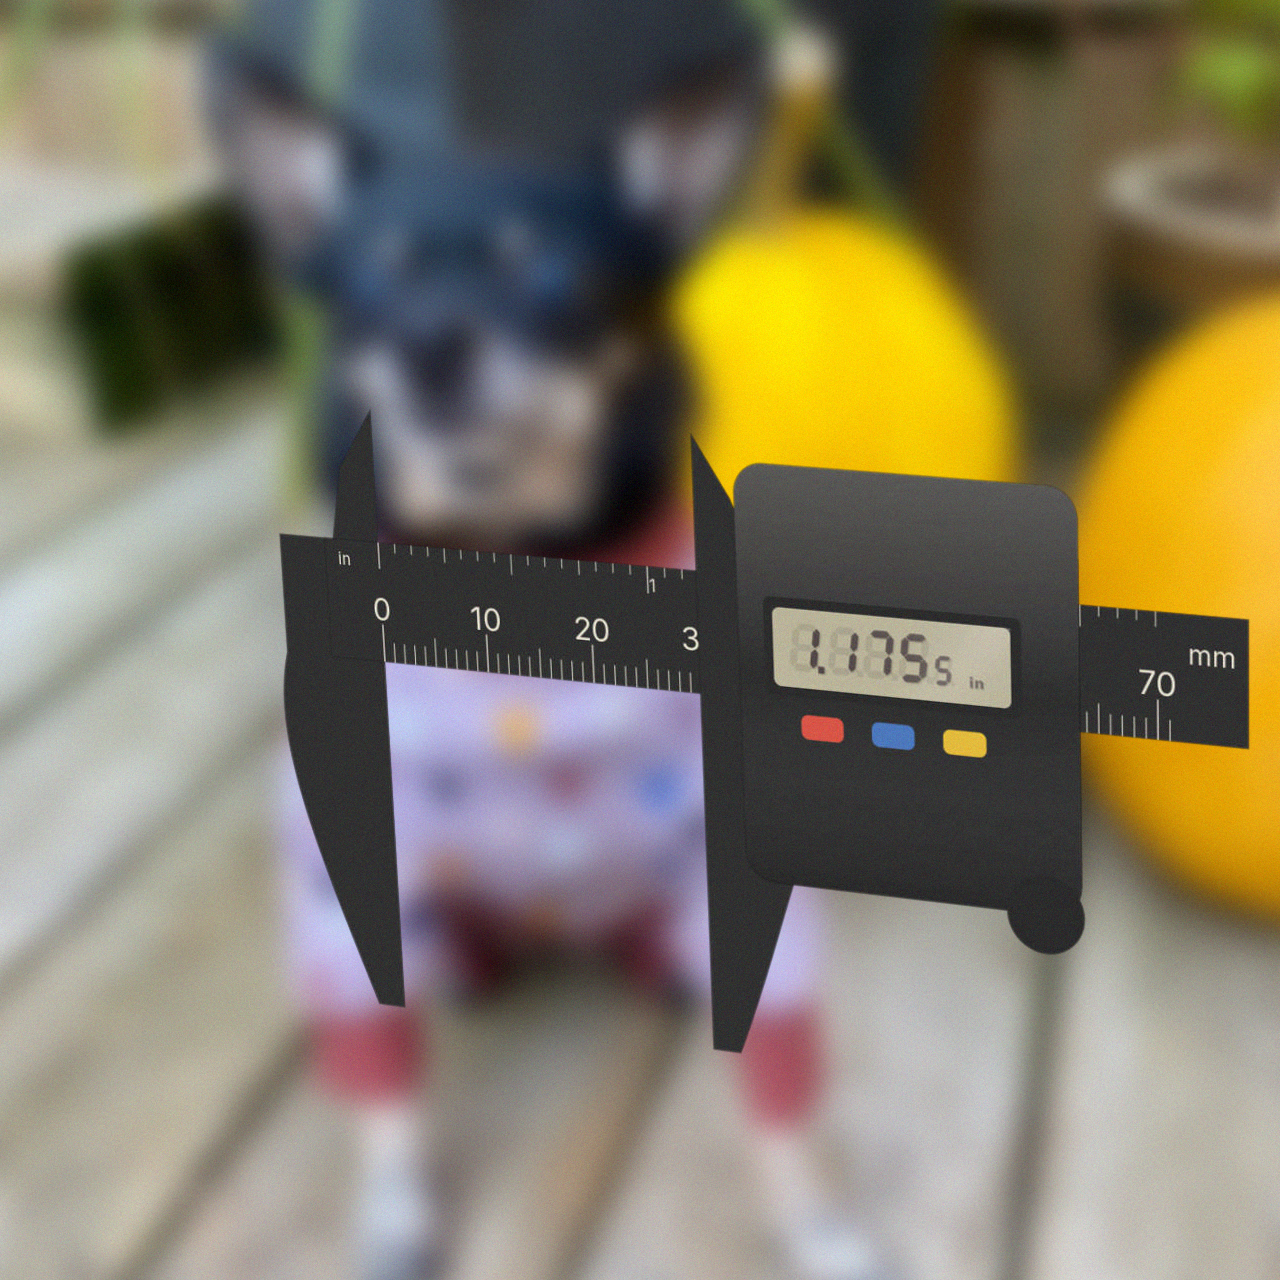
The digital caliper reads 1.1755 in
